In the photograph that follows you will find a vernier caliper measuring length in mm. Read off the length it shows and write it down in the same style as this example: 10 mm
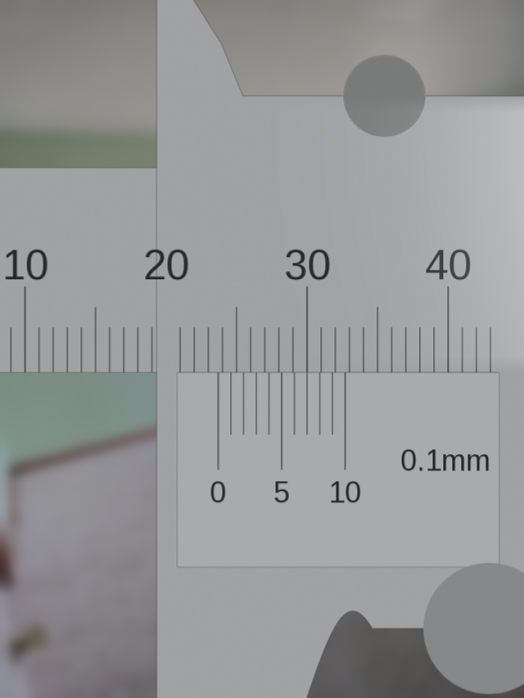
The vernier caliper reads 23.7 mm
